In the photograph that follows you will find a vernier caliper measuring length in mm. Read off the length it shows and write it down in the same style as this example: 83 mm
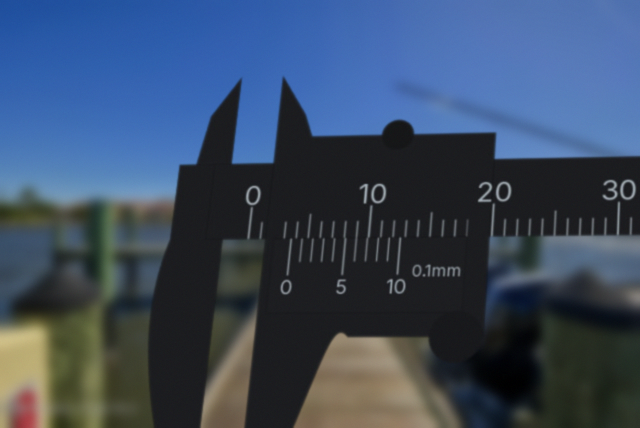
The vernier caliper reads 3.6 mm
